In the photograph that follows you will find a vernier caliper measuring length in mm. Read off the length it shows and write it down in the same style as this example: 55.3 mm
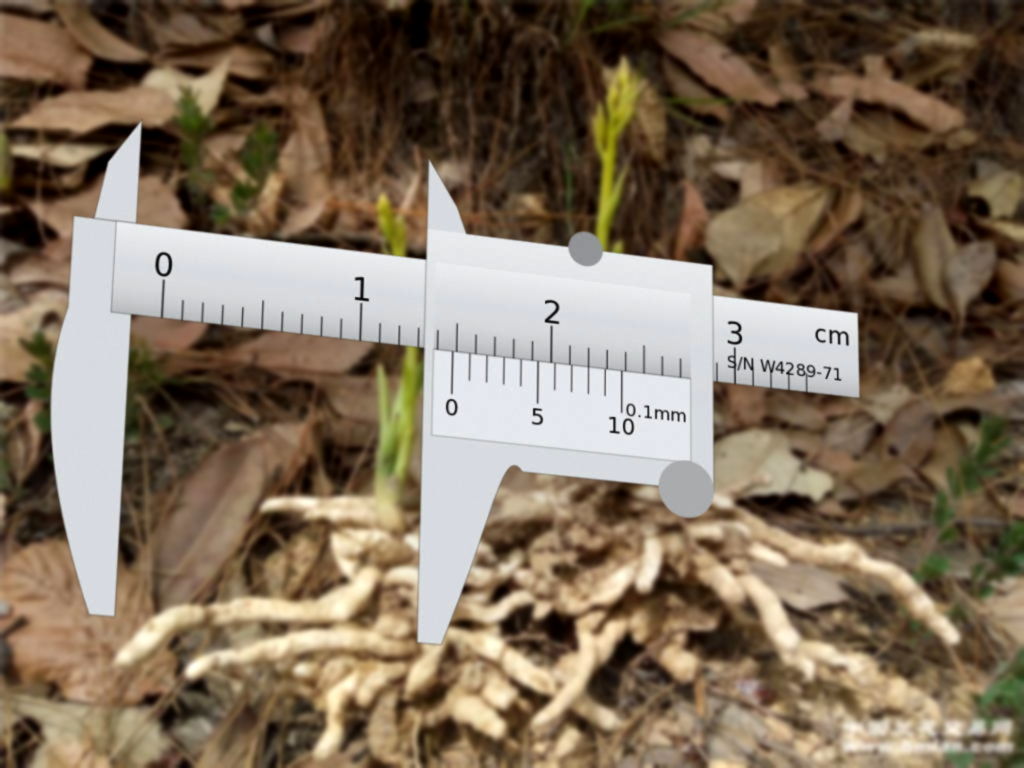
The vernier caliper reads 14.8 mm
